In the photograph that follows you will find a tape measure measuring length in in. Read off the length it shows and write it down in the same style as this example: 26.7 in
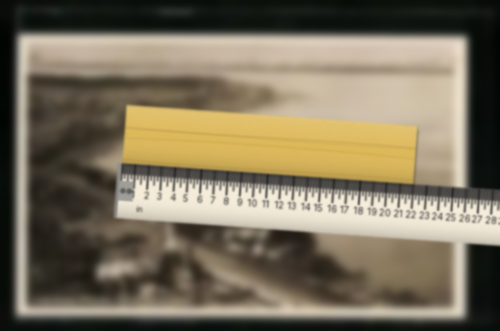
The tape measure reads 22 in
